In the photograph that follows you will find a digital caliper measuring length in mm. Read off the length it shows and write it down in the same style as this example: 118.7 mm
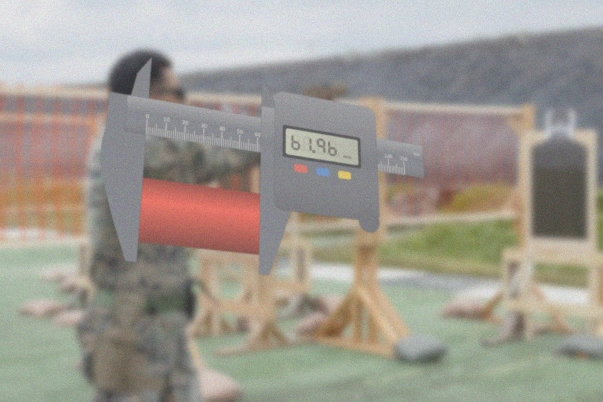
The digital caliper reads 61.96 mm
